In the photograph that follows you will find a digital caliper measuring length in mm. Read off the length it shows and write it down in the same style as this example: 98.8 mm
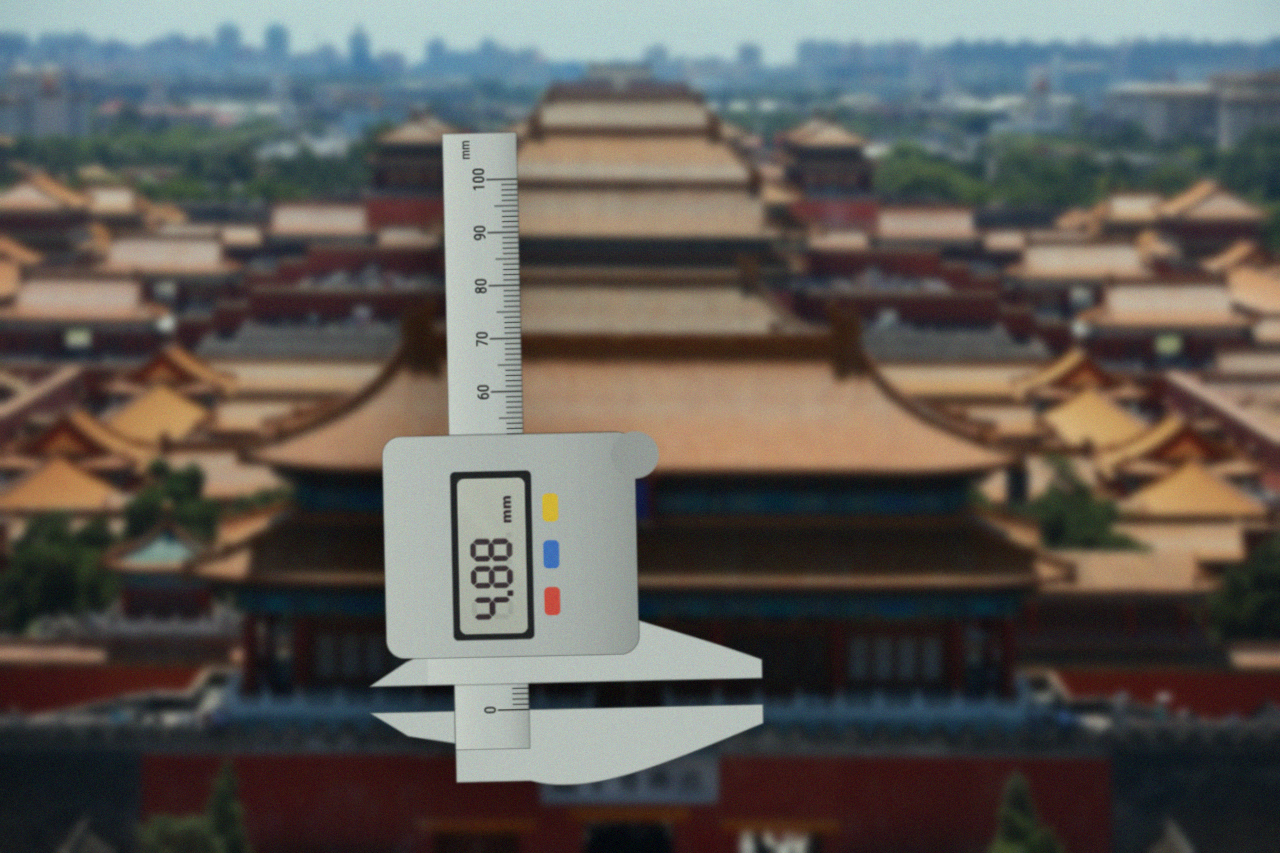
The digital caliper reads 4.88 mm
